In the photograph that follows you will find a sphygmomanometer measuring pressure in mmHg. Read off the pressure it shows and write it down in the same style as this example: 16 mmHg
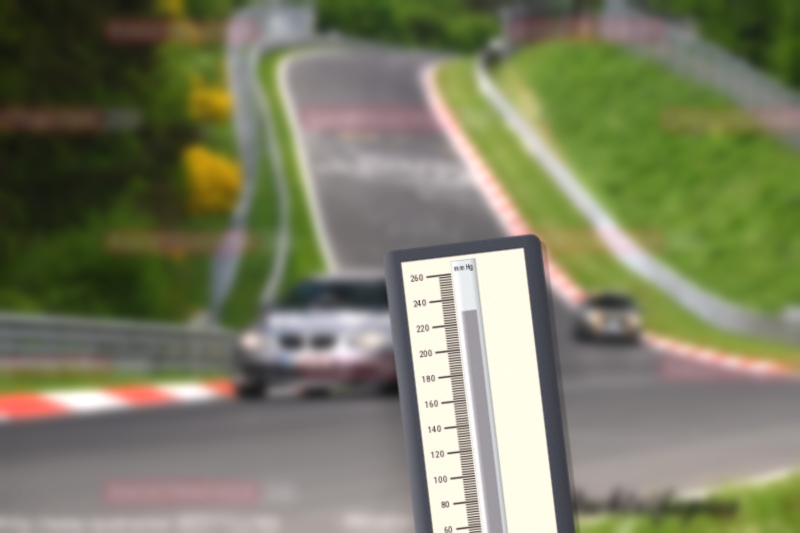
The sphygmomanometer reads 230 mmHg
